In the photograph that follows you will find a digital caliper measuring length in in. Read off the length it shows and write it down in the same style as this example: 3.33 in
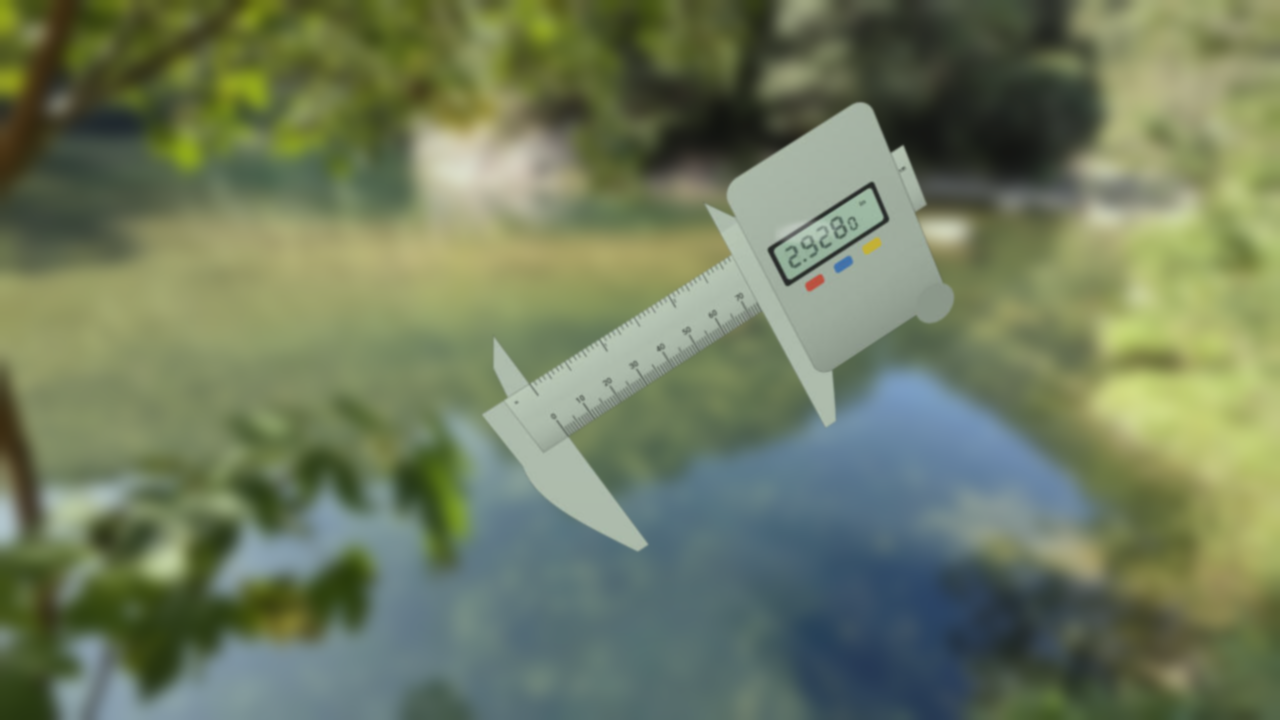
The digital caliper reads 2.9280 in
